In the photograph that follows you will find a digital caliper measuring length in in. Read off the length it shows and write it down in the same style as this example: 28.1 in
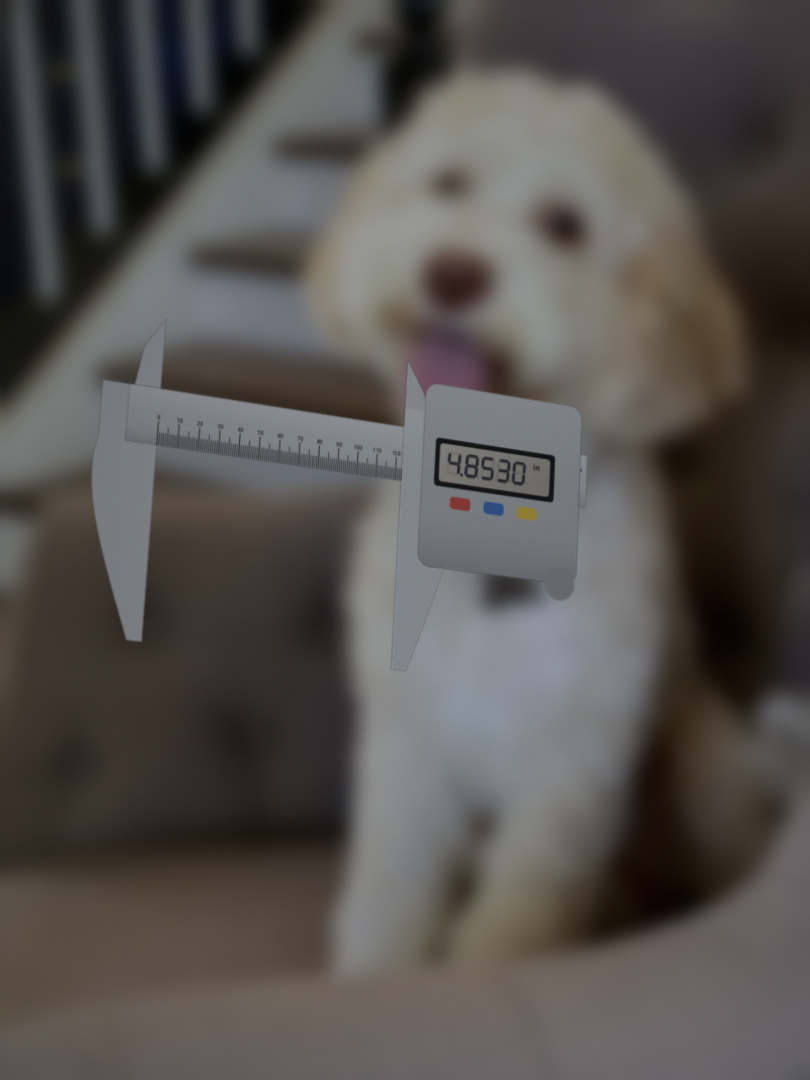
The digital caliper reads 4.8530 in
